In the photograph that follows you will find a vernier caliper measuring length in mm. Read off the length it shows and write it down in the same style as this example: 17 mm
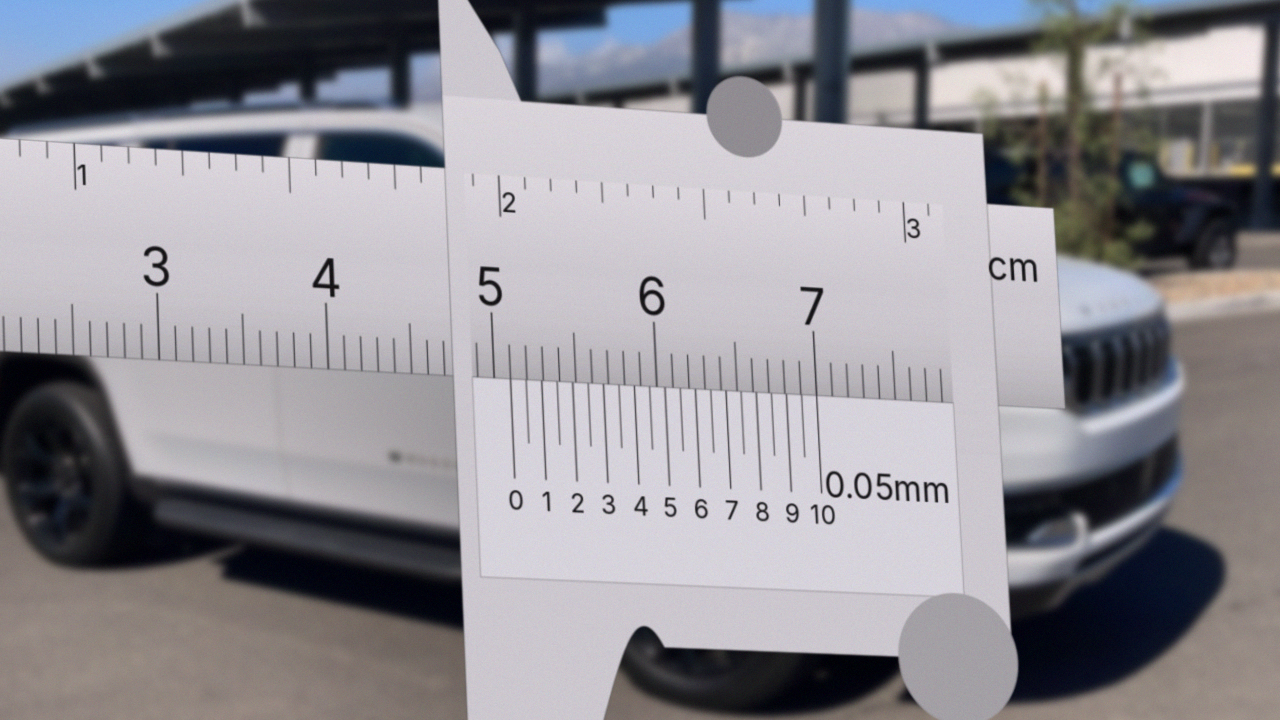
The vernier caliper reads 51.0 mm
